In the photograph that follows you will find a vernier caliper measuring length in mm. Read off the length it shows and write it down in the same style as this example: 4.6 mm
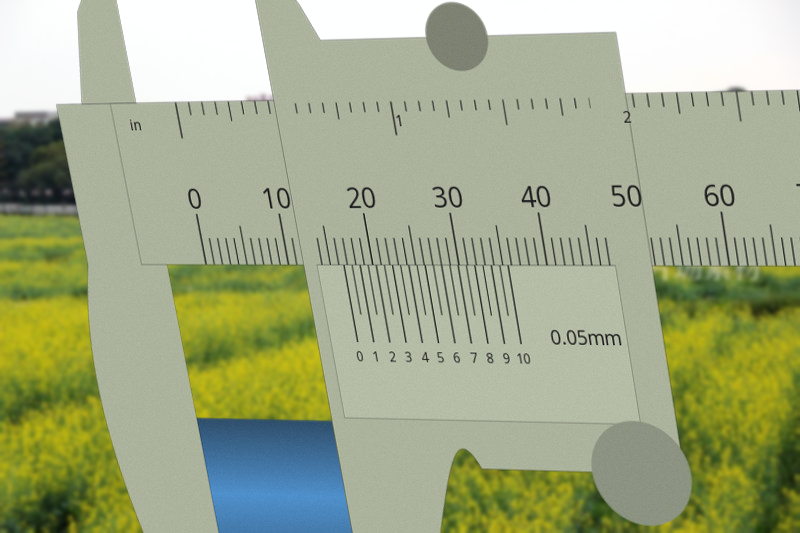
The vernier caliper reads 16.6 mm
